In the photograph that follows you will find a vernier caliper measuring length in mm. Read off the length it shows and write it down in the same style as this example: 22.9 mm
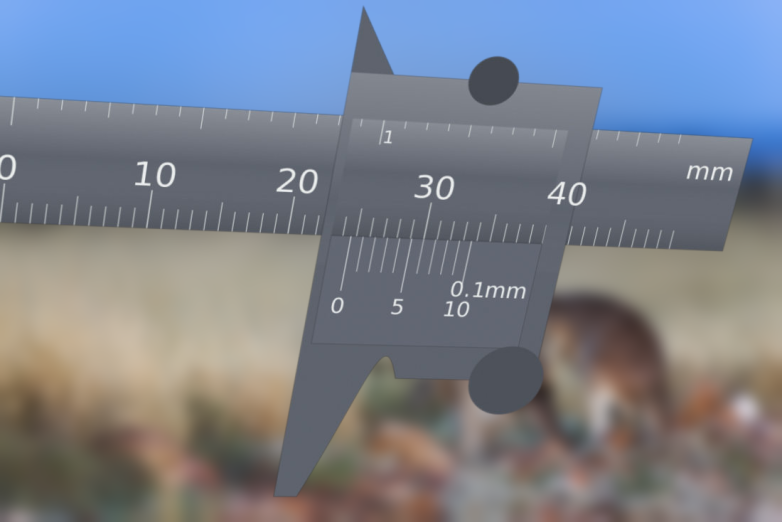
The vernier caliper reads 24.6 mm
